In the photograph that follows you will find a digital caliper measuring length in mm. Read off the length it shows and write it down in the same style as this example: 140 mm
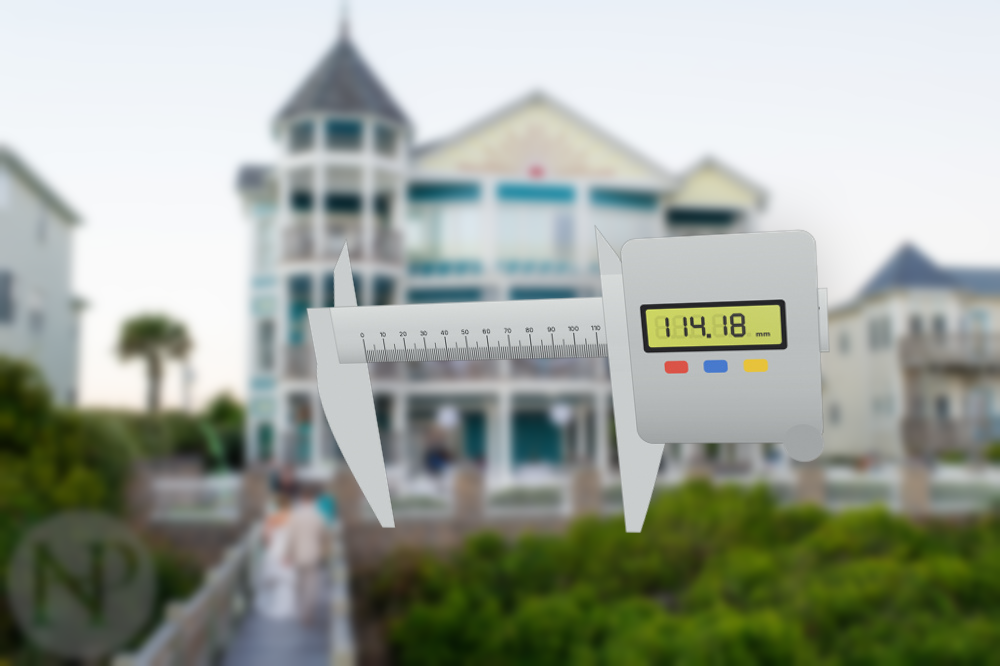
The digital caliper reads 114.18 mm
